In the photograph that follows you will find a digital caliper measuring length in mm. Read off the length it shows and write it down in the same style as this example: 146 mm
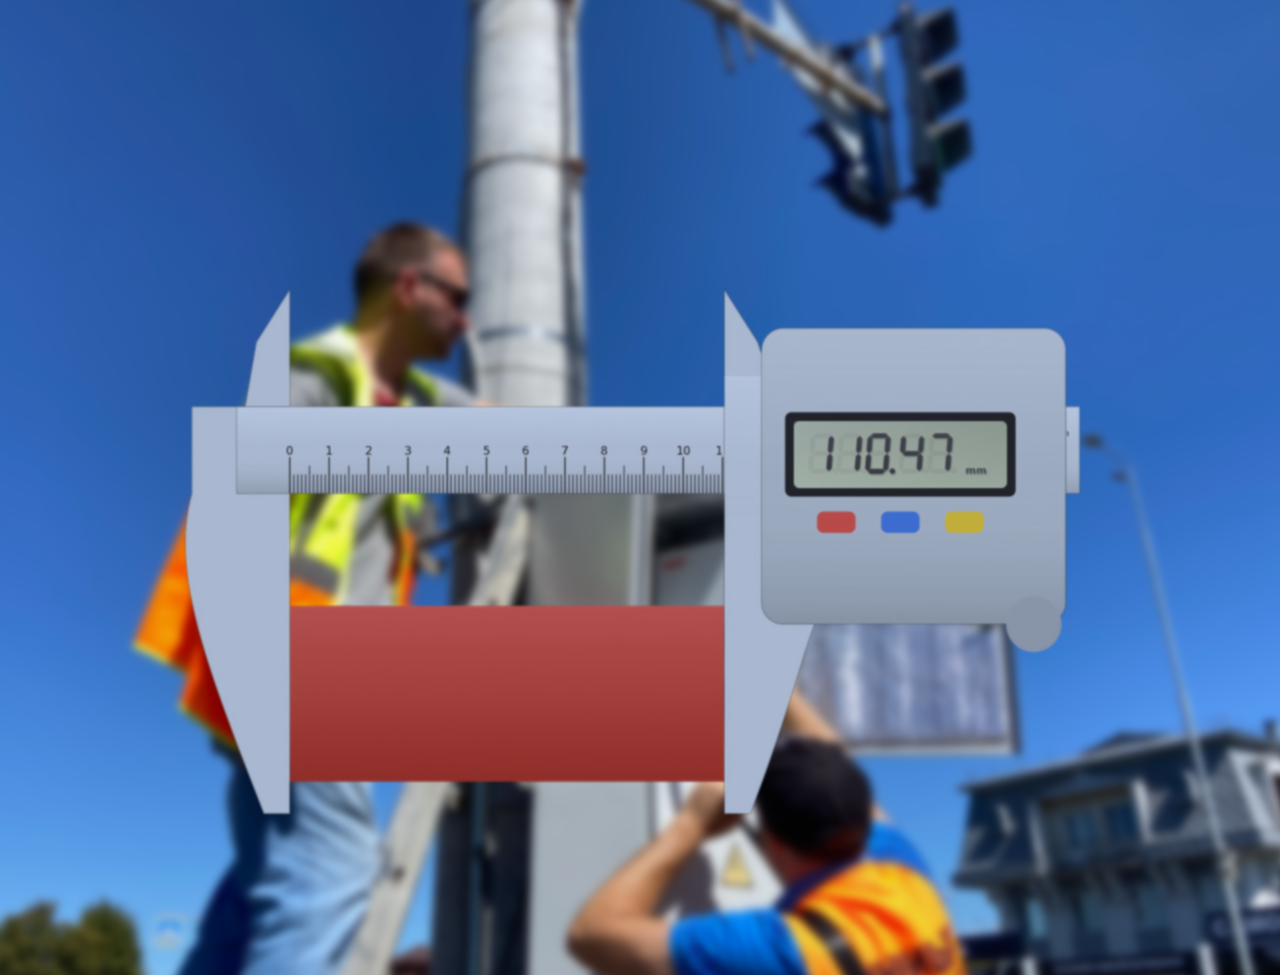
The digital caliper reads 110.47 mm
